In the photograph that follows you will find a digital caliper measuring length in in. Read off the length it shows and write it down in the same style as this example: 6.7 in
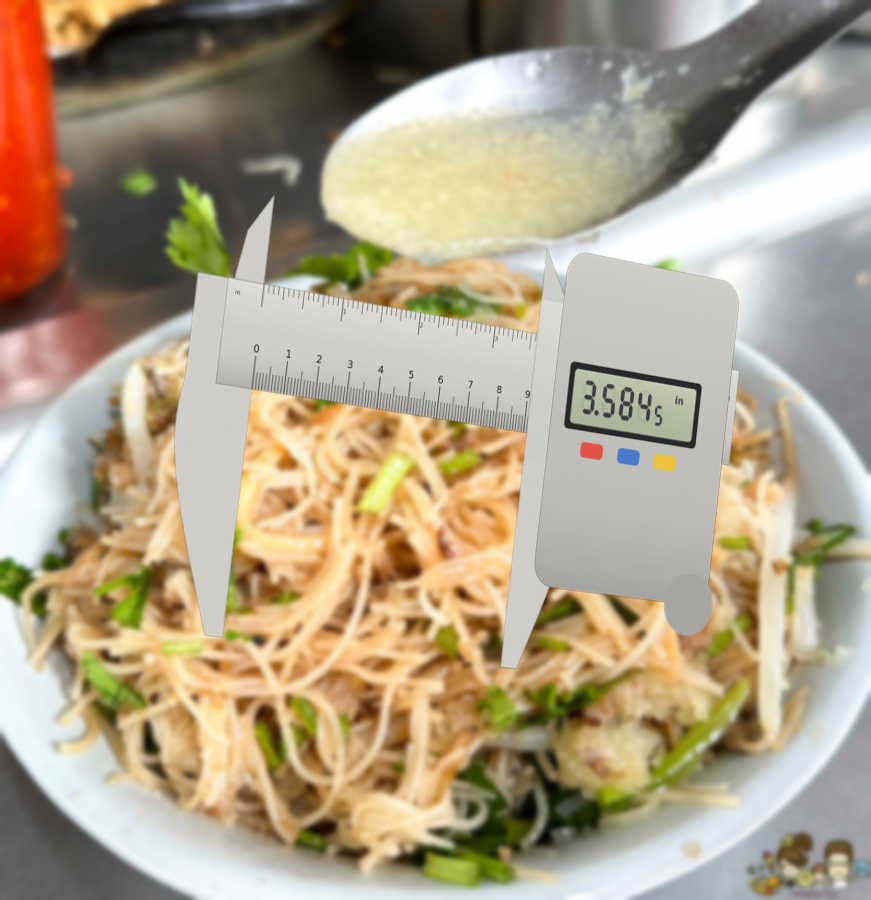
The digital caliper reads 3.5845 in
